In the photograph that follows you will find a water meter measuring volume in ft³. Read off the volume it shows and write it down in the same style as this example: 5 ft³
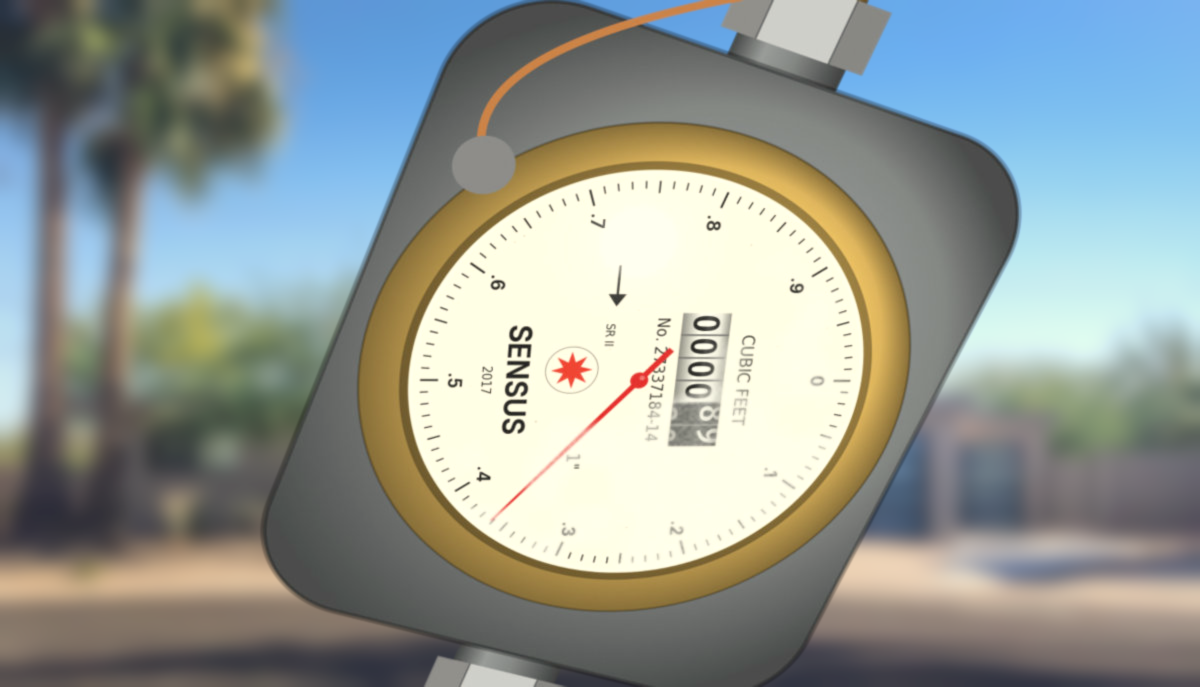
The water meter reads 89.36 ft³
